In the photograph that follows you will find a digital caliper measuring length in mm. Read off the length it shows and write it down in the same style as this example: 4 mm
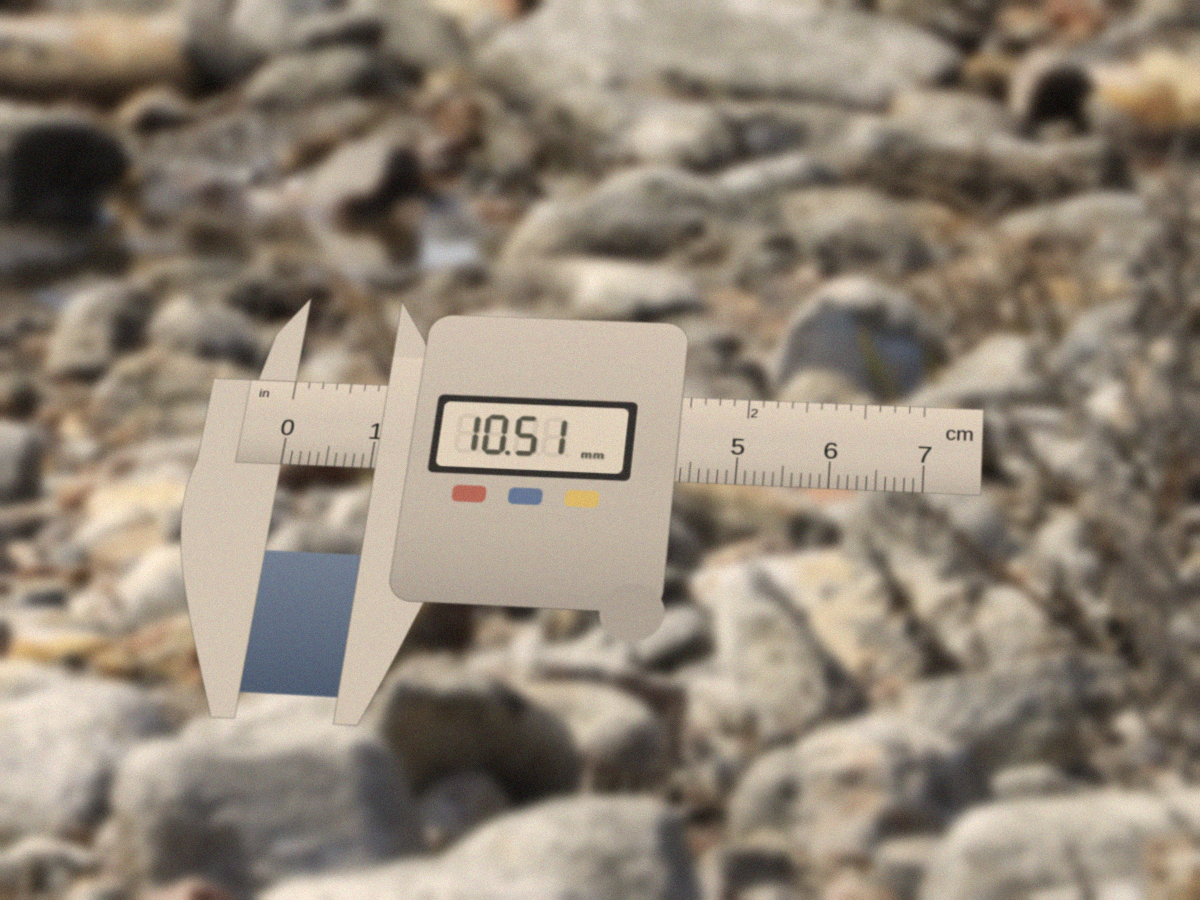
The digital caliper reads 10.51 mm
